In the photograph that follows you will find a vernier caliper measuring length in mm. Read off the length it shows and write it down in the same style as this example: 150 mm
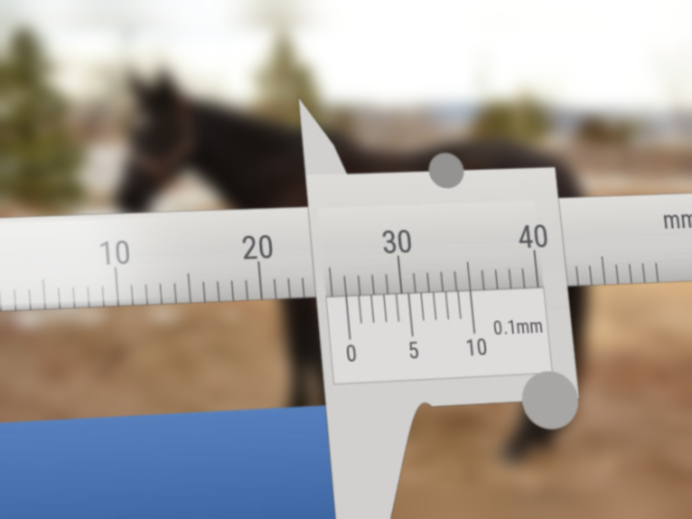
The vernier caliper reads 26.0 mm
